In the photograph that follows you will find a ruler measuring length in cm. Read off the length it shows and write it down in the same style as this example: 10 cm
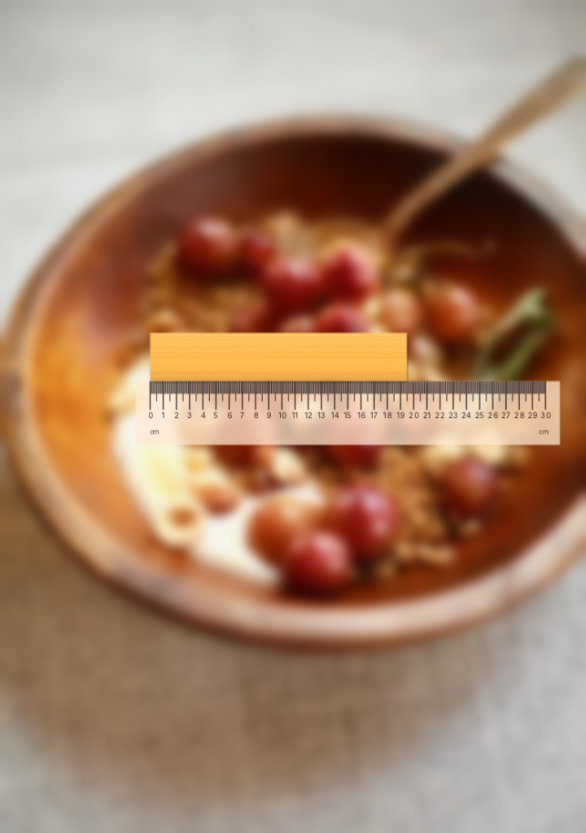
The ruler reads 19.5 cm
